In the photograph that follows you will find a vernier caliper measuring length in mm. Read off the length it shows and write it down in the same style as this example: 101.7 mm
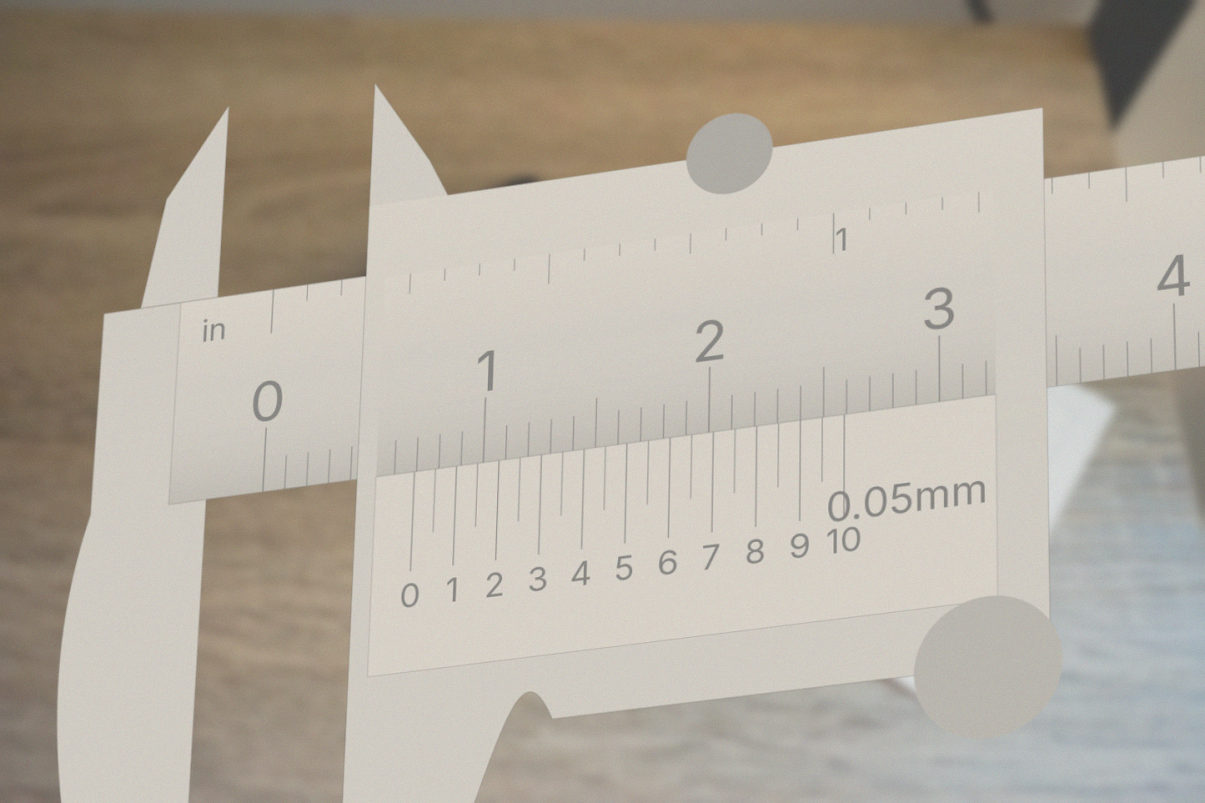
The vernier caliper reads 6.90 mm
